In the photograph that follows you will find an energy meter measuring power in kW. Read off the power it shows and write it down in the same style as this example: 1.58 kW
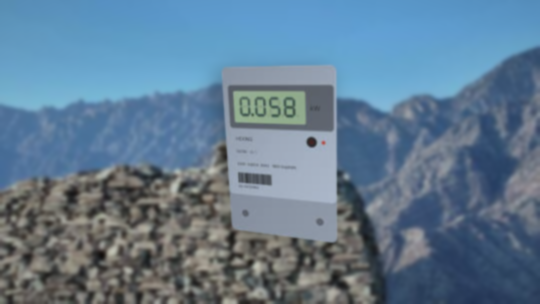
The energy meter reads 0.058 kW
